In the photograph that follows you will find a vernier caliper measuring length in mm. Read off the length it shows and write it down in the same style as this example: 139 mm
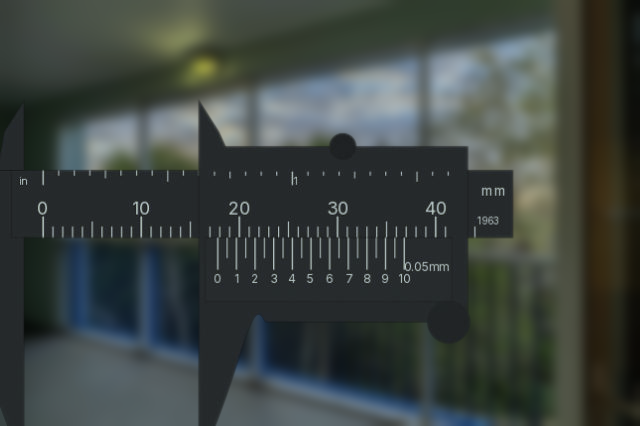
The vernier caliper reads 17.8 mm
